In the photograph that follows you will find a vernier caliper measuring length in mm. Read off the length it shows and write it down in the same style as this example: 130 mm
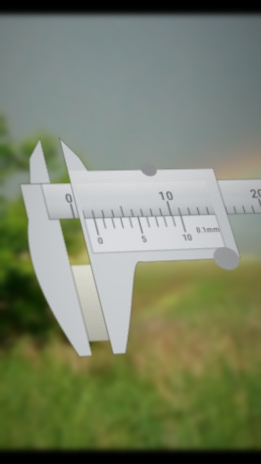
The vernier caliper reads 2.0 mm
